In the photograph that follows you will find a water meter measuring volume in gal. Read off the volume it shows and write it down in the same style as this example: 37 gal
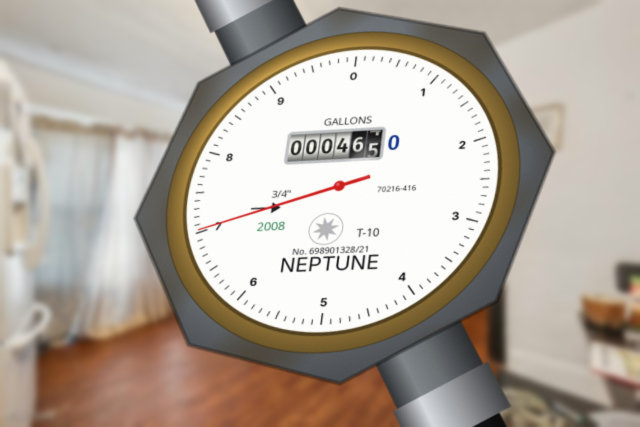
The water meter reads 4647.0 gal
